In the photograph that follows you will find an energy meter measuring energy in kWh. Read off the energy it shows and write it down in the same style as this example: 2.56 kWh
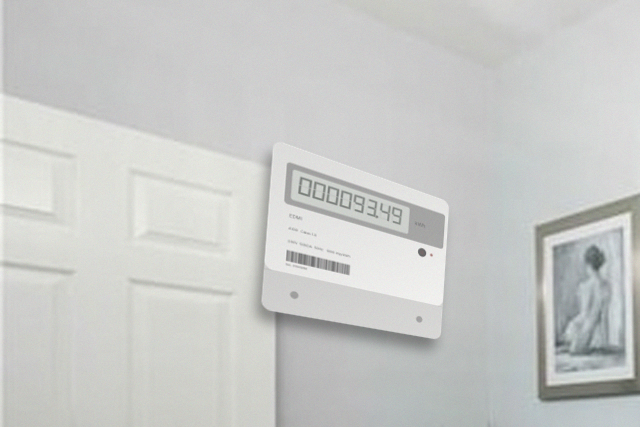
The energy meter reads 93.49 kWh
